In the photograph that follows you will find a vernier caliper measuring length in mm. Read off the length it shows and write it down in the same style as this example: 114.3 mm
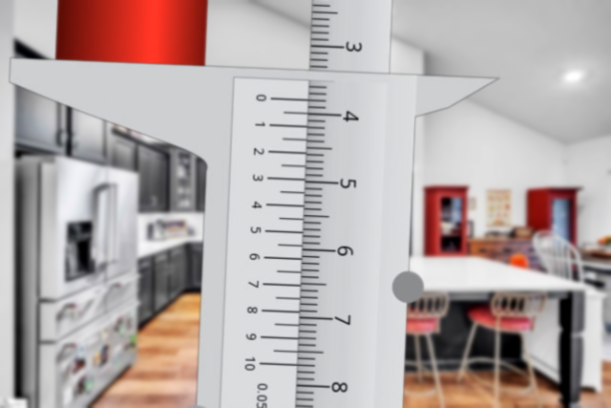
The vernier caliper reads 38.0 mm
